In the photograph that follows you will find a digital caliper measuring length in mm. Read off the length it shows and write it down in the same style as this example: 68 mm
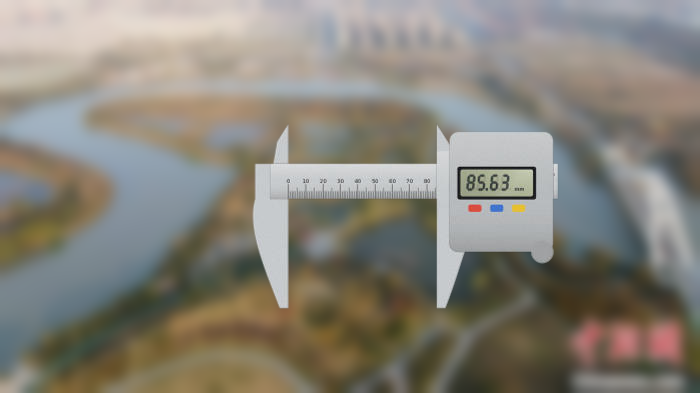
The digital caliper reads 85.63 mm
